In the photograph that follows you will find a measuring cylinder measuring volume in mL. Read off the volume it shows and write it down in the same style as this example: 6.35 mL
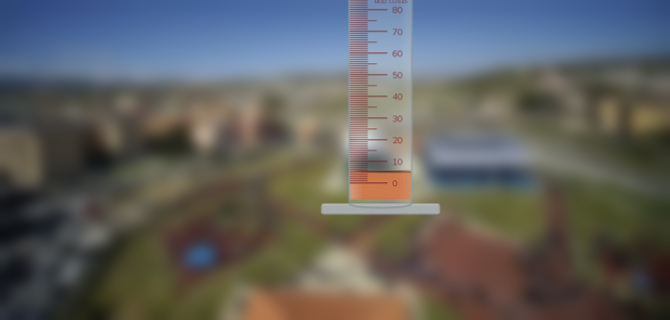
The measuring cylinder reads 5 mL
